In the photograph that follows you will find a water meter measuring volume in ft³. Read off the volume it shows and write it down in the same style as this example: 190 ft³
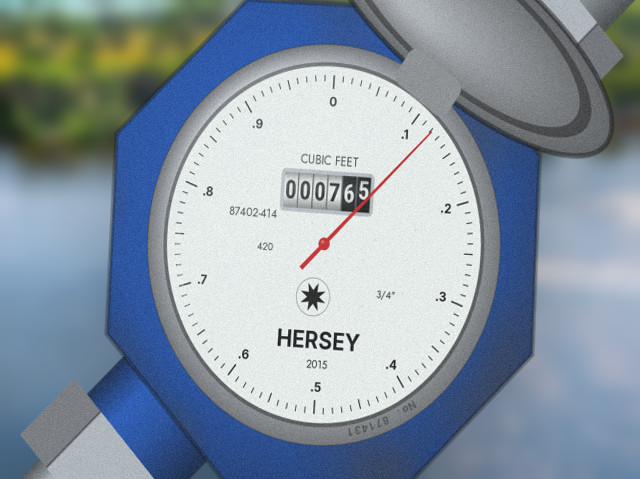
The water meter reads 765.12 ft³
